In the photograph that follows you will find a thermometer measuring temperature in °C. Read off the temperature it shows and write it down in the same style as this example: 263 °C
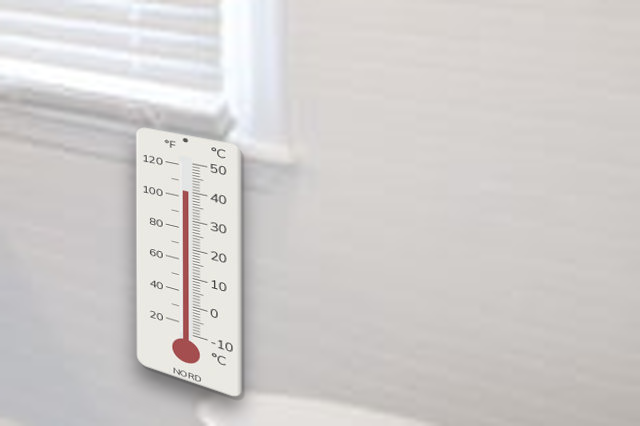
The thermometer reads 40 °C
